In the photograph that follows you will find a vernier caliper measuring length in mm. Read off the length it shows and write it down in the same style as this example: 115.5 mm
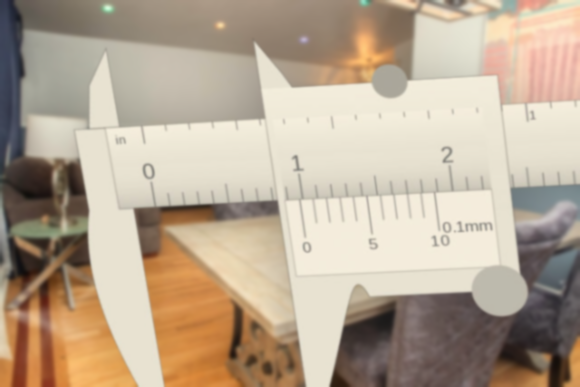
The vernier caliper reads 9.8 mm
